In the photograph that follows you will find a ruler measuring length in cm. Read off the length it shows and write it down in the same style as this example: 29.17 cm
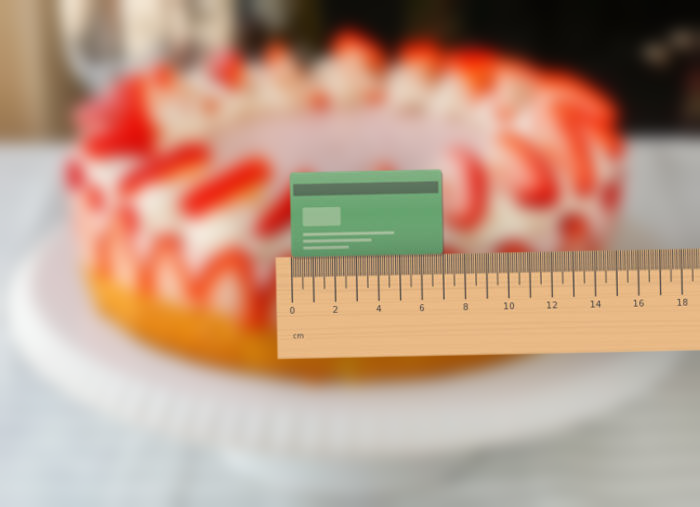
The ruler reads 7 cm
